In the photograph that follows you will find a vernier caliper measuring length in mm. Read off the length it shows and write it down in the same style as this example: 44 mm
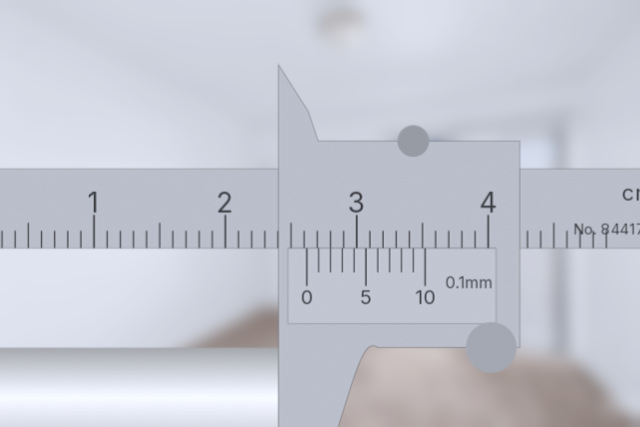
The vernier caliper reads 26.2 mm
